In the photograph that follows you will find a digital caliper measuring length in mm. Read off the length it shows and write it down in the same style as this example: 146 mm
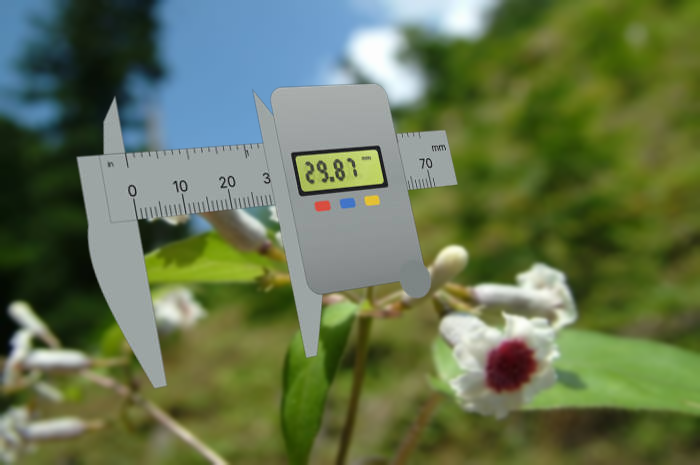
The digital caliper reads 29.87 mm
